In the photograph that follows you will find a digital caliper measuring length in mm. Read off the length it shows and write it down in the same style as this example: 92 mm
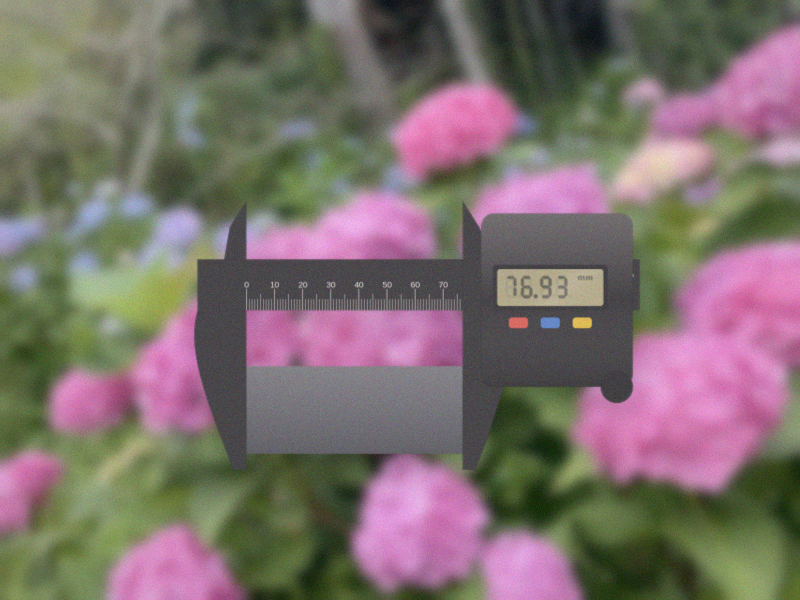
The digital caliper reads 76.93 mm
